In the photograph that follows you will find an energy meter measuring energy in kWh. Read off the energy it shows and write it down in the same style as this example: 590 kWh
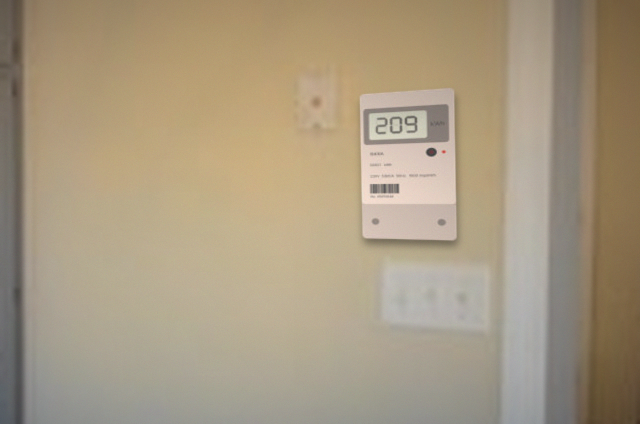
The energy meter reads 209 kWh
